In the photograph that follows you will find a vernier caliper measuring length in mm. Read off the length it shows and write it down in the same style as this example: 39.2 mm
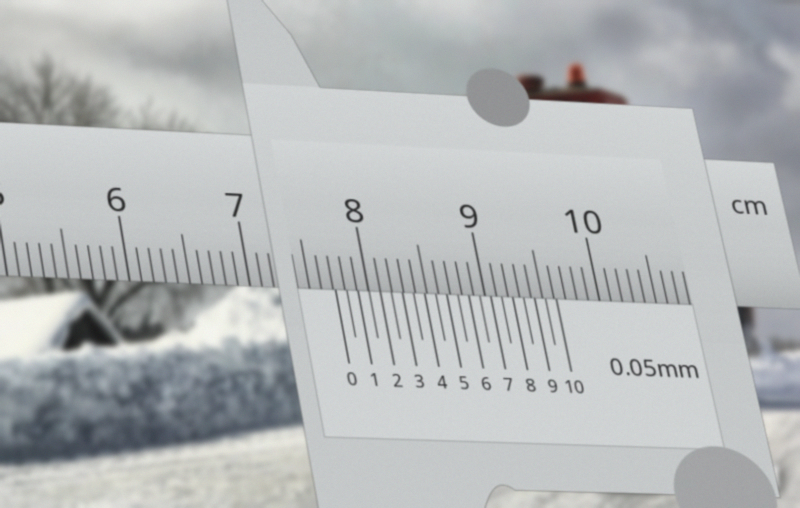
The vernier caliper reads 77.2 mm
